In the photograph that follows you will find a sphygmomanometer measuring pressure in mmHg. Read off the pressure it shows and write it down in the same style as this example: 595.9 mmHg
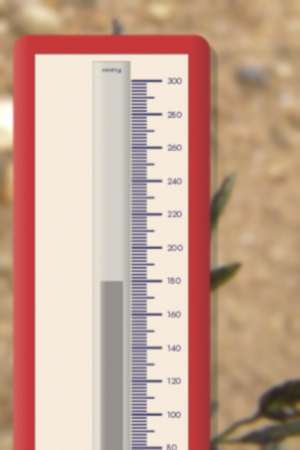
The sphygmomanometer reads 180 mmHg
